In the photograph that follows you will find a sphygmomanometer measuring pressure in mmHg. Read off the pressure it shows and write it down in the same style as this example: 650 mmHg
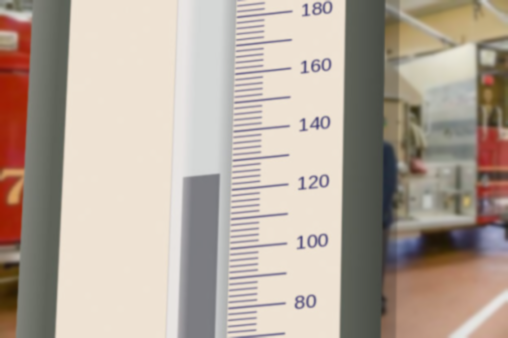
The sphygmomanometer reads 126 mmHg
